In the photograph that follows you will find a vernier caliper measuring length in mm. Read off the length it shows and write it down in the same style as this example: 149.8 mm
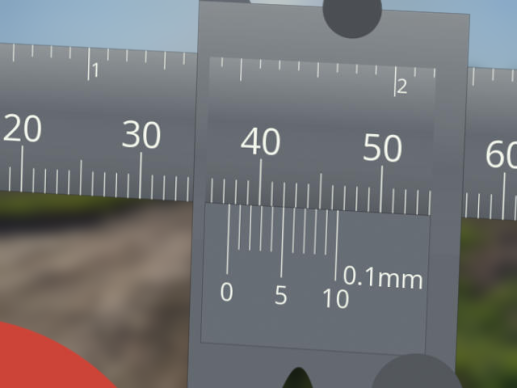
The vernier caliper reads 37.5 mm
